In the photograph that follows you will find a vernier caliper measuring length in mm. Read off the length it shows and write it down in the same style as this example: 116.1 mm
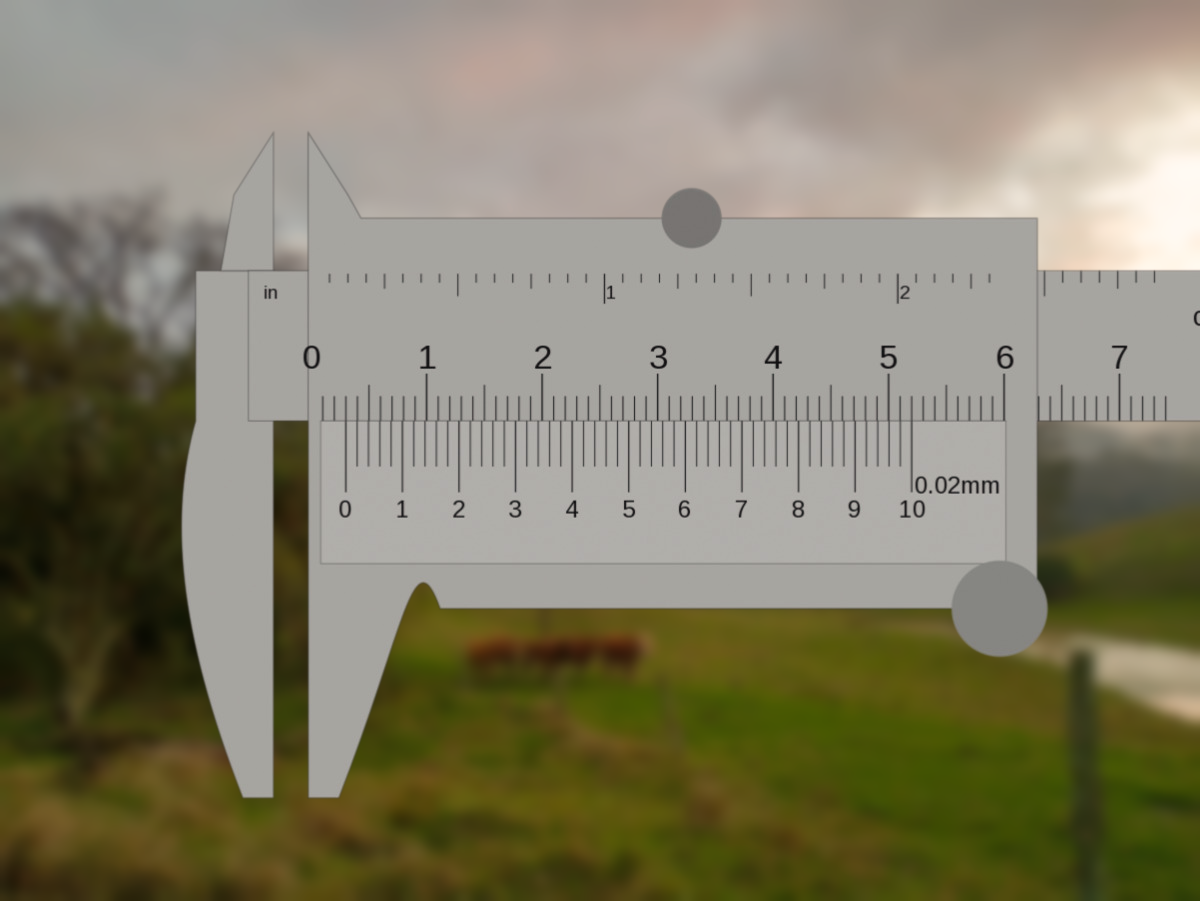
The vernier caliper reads 3.0 mm
